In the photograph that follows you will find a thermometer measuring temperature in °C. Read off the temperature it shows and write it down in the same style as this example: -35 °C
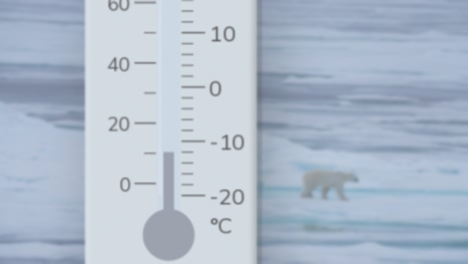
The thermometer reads -12 °C
